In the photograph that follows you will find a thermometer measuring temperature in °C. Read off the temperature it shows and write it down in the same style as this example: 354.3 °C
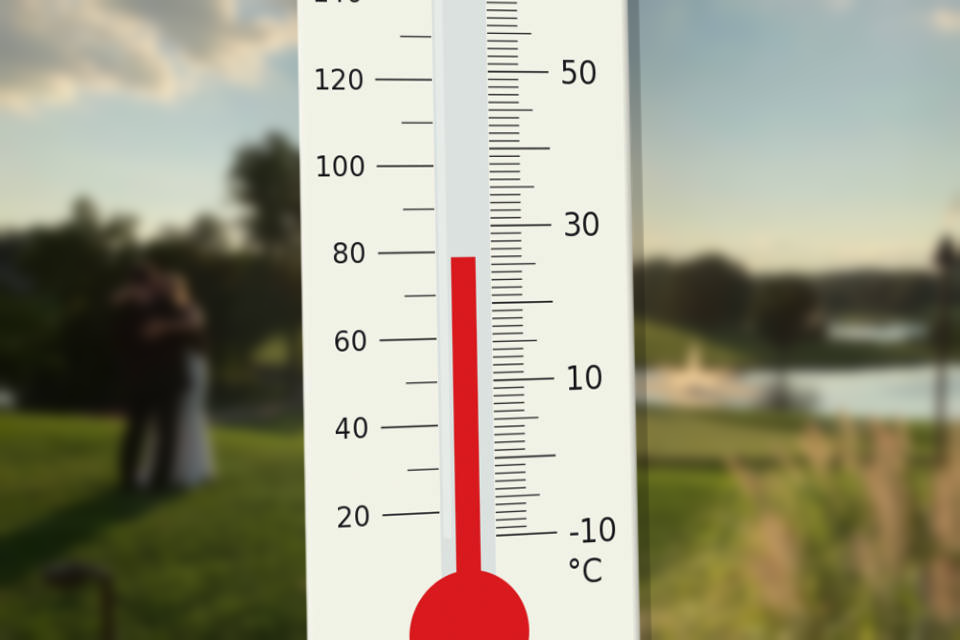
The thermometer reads 26 °C
